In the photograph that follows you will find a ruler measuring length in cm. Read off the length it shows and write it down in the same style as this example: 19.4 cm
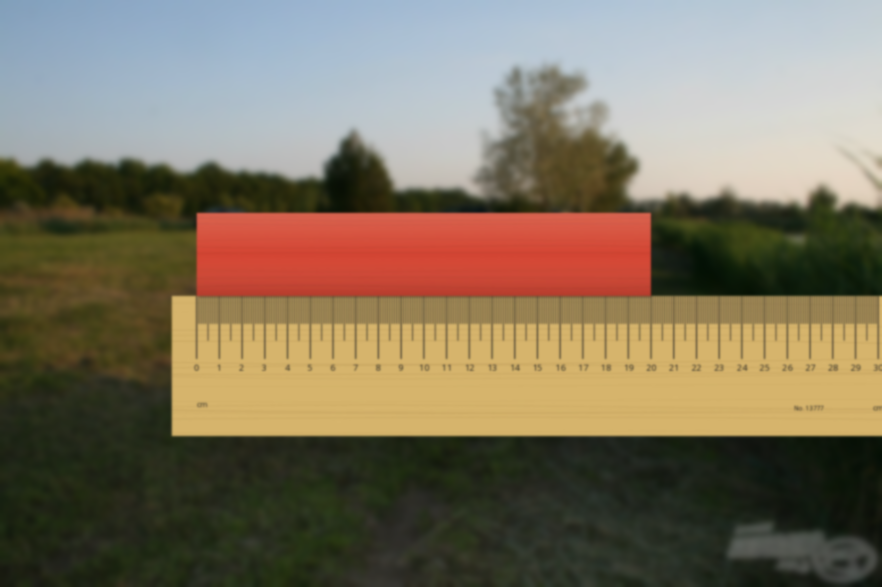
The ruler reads 20 cm
